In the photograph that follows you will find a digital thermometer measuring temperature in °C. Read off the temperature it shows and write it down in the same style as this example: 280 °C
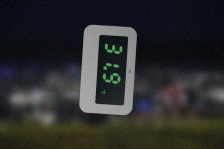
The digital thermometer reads 31.9 °C
